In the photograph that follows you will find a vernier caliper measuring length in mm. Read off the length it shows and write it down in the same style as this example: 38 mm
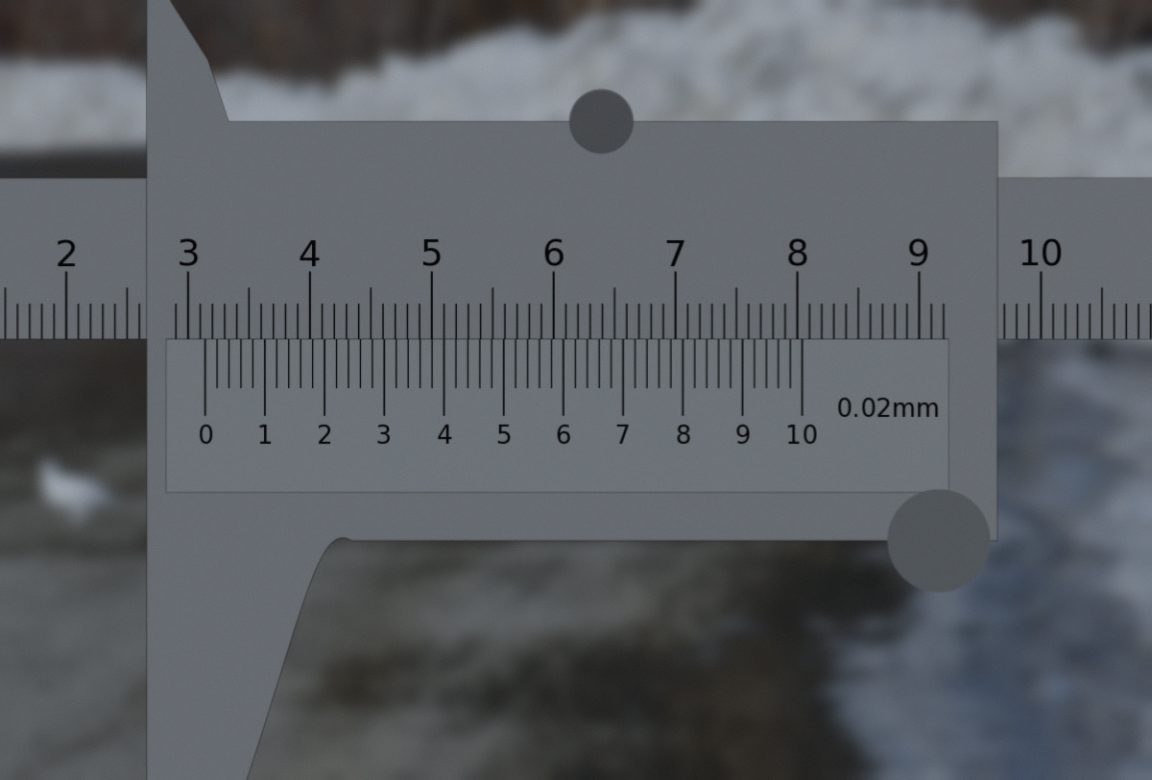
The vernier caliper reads 31.4 mm
